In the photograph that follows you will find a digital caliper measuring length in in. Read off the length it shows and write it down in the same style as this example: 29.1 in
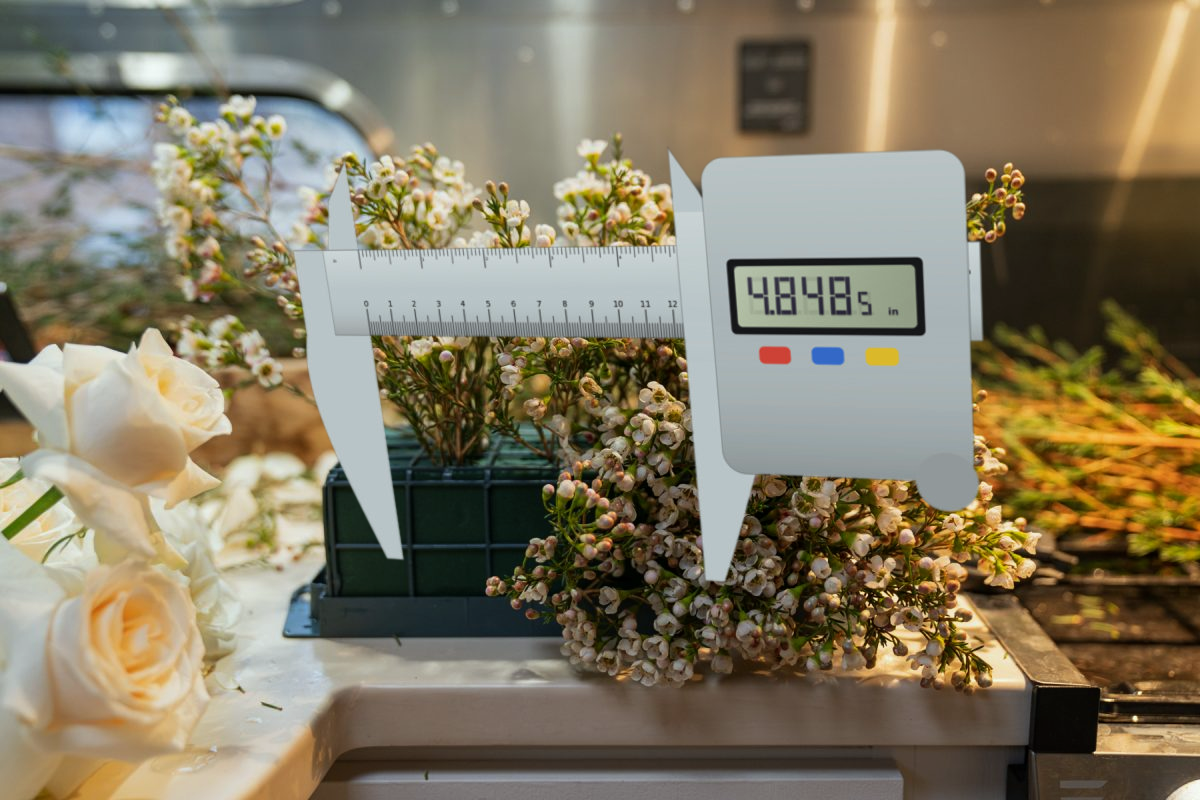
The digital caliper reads 4.8485 in
